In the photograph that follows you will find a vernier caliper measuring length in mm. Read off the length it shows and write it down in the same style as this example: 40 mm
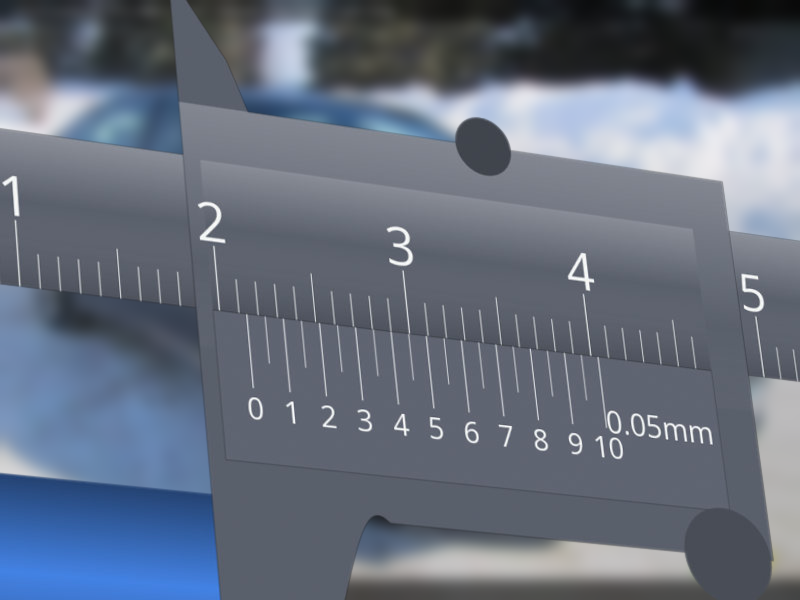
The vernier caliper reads 21.4 mm
